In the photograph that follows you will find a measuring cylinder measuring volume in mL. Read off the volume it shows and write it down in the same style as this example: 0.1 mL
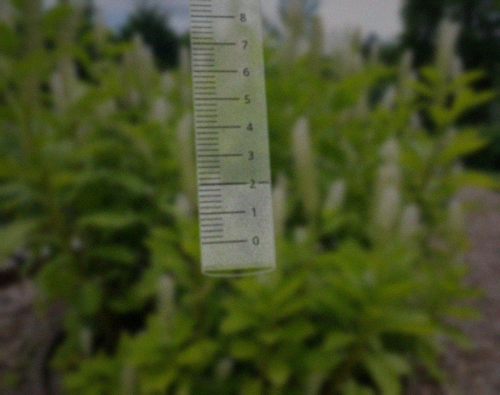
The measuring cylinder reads 2 mL
